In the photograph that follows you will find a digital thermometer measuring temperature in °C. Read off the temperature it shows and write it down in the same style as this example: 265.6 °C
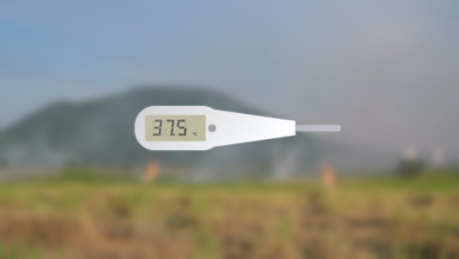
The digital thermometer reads 37.5 °C
